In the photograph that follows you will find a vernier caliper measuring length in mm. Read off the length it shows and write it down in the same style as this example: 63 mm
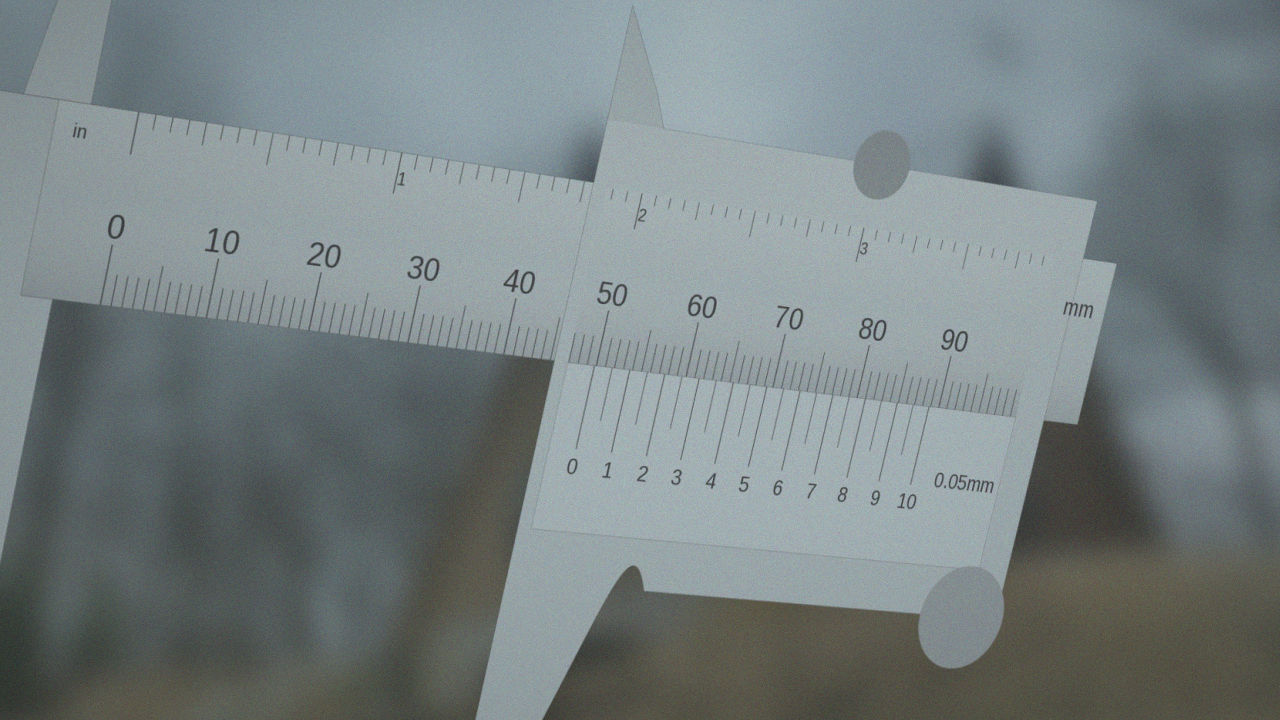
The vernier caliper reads 49.8 mm
